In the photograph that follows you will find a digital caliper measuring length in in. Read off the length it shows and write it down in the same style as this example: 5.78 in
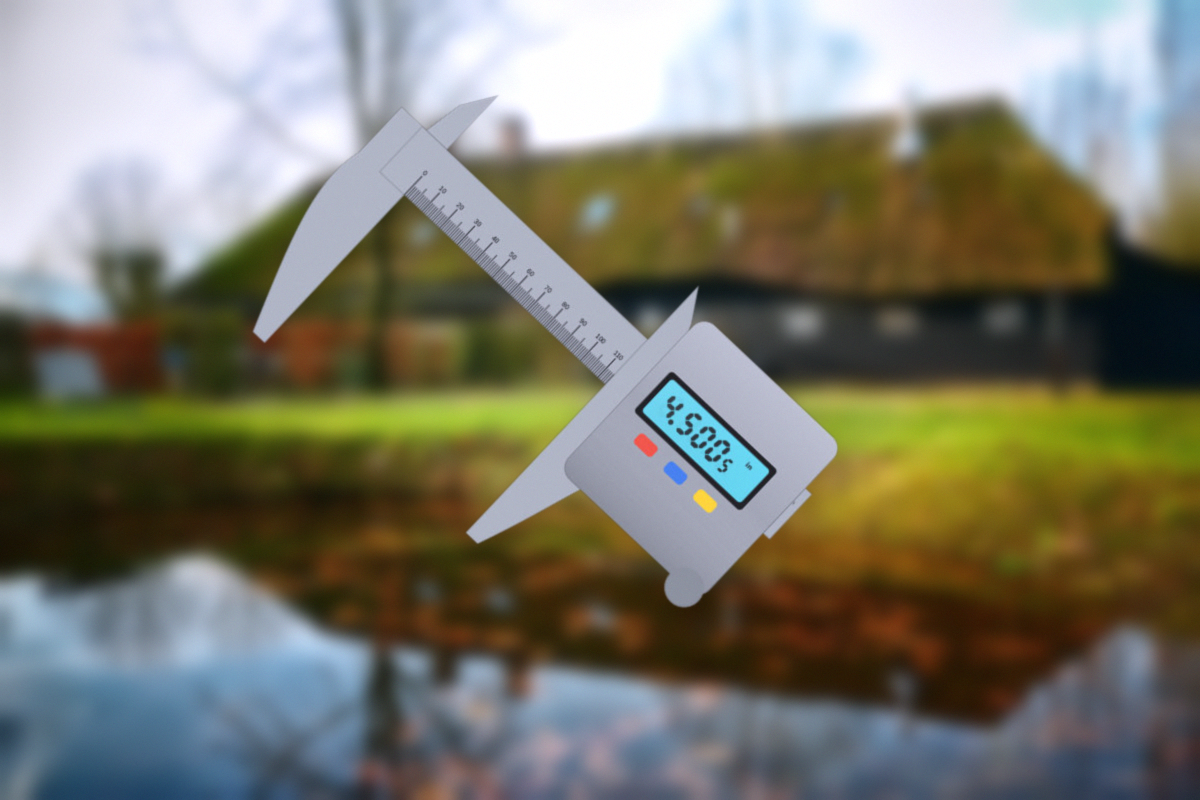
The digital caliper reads 4.5005 in
